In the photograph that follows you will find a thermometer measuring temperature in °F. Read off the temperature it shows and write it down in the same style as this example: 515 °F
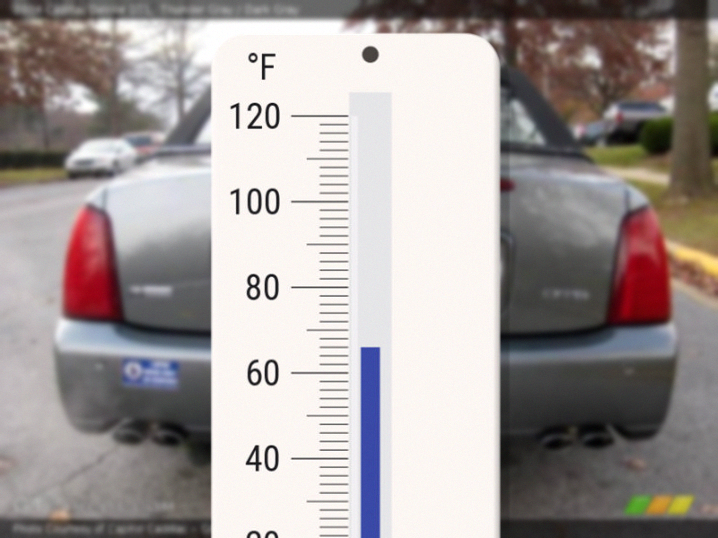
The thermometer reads 66 °F
